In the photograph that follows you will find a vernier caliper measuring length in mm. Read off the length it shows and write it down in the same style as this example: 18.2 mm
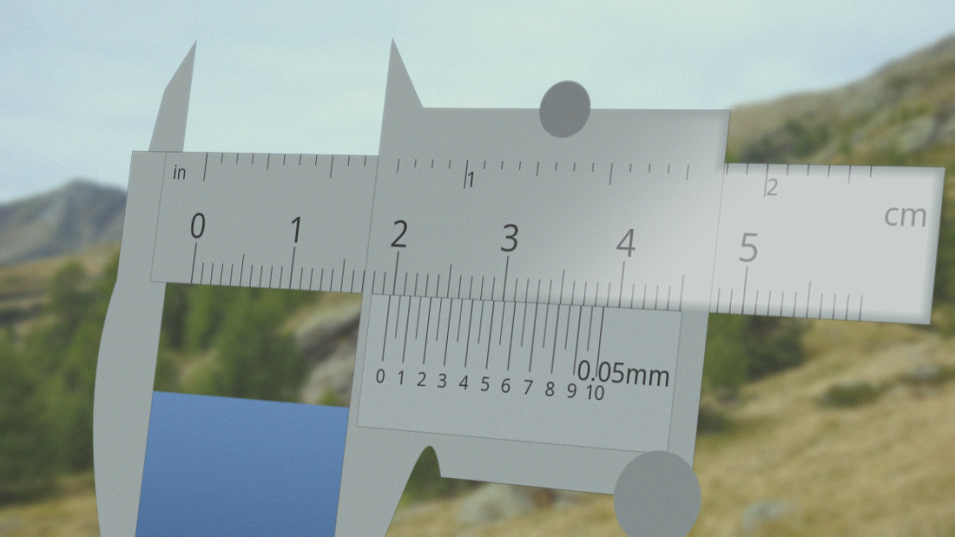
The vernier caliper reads 19.7 mm
